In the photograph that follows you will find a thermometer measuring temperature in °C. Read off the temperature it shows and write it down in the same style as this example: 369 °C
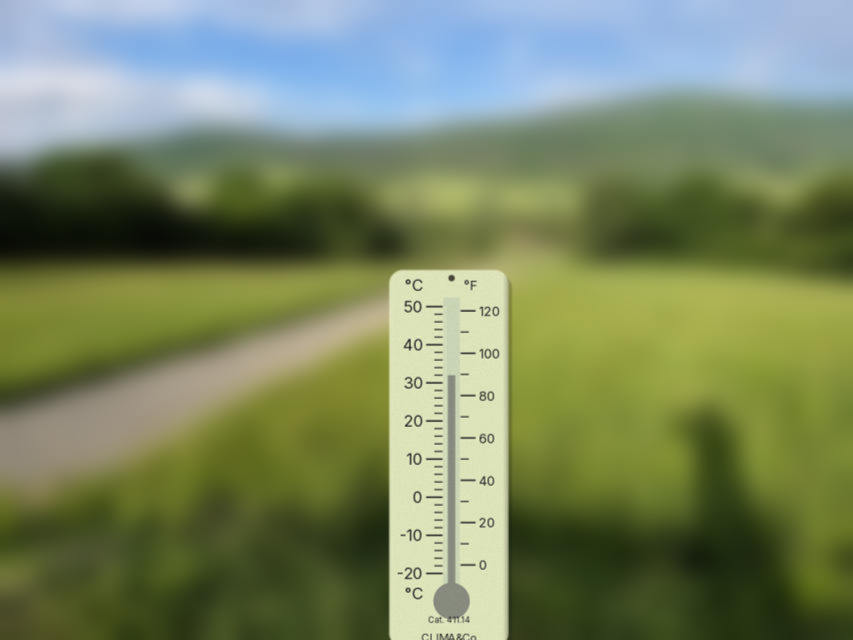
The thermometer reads 32 °C
